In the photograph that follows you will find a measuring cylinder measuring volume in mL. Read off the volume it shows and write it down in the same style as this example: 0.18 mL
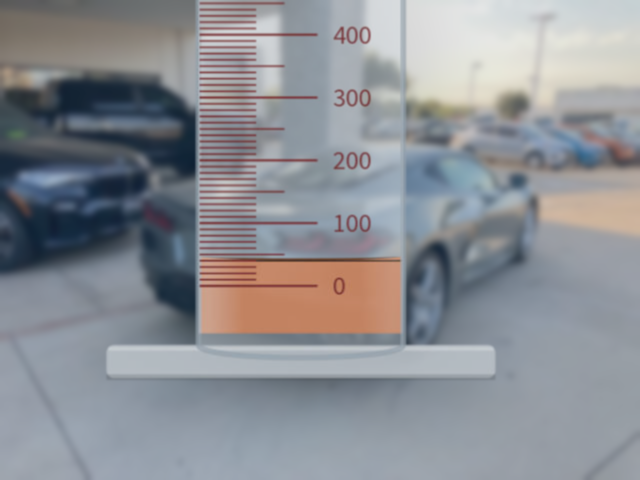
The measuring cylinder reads 40 mL
